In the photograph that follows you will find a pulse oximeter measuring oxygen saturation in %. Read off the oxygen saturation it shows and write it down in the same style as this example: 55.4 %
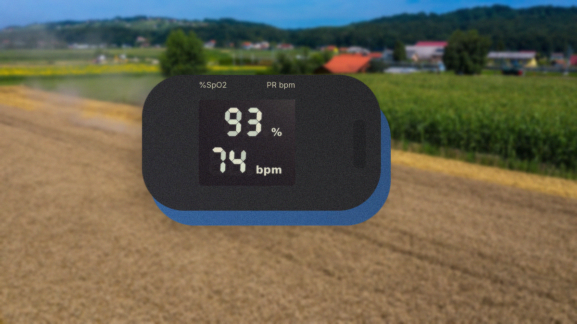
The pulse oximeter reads 93 %
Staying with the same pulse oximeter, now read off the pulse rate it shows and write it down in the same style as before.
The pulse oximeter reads 74 bpm
